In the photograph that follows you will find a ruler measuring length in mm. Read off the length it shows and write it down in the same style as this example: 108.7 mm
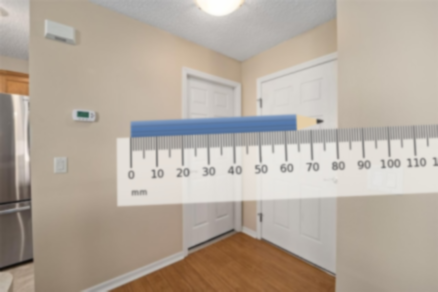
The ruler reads 75 mm
